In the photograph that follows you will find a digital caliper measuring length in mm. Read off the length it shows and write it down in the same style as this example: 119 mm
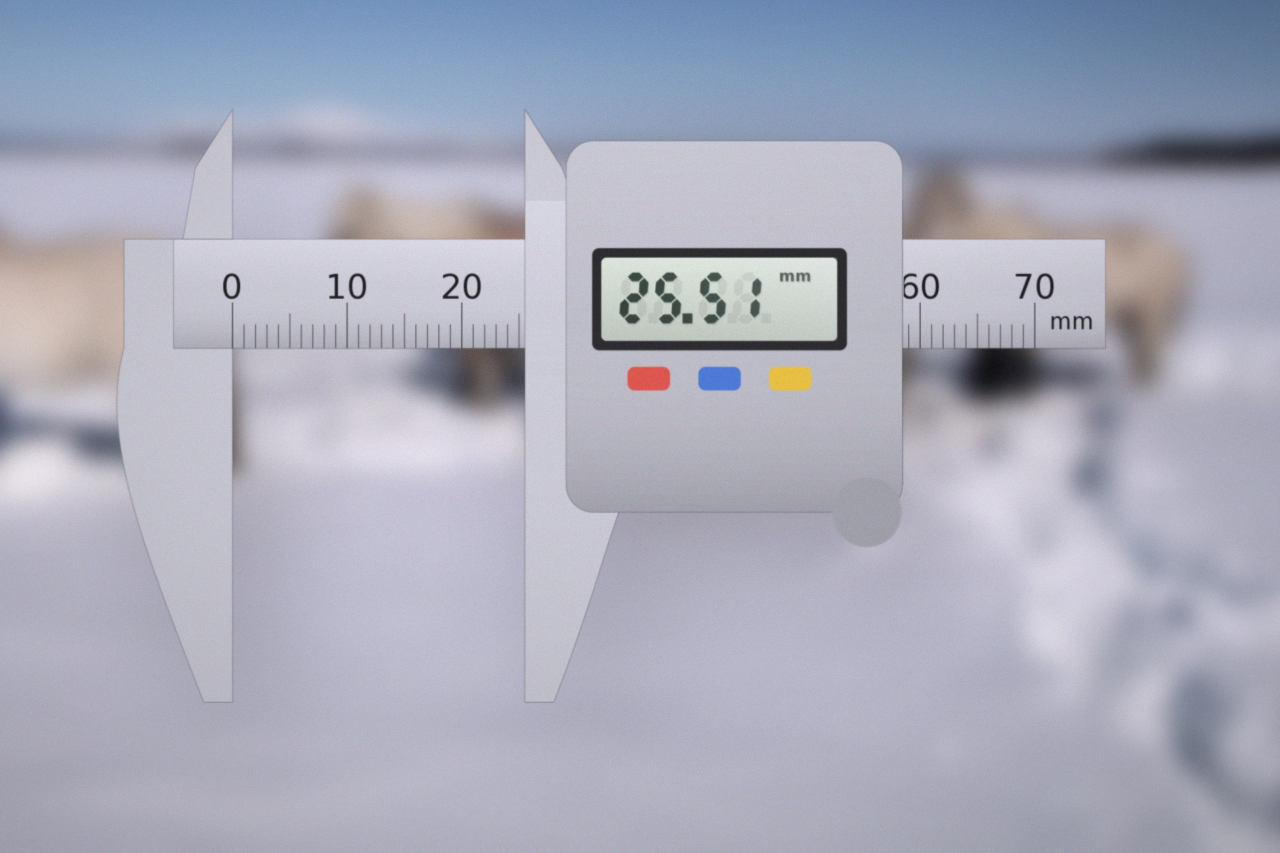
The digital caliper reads 25.51 mm
